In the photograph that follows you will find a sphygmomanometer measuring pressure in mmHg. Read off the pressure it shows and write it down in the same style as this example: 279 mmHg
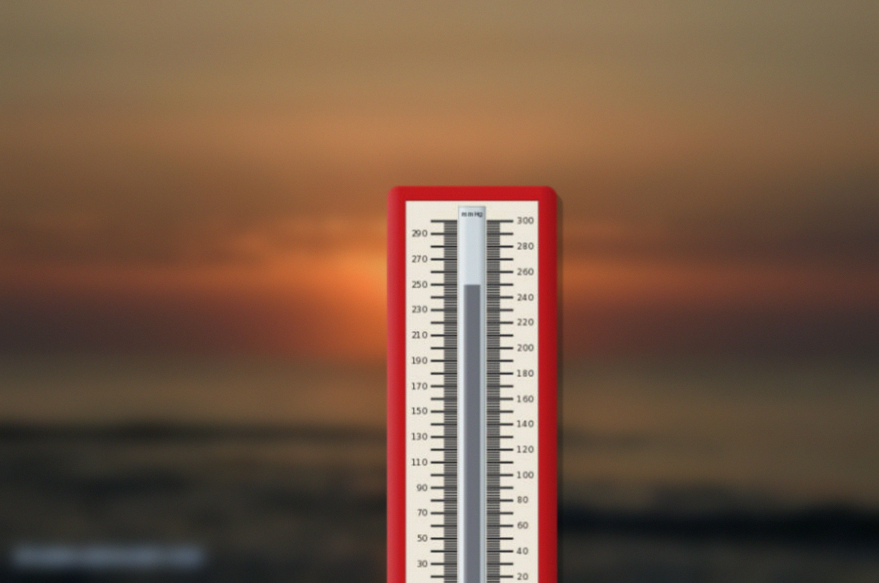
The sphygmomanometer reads 250 mmHg
